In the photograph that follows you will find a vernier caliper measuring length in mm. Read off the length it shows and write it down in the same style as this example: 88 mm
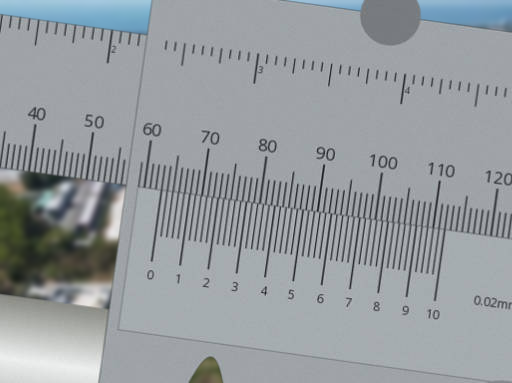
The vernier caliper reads 63.0 mm
